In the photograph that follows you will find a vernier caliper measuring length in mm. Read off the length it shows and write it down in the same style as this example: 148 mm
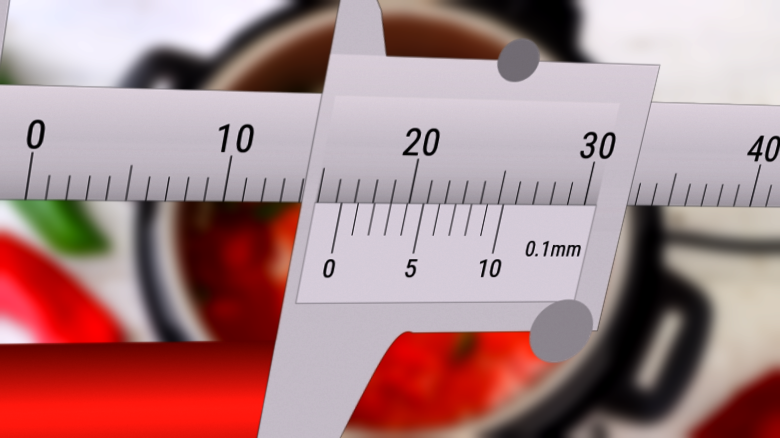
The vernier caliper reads 16.3 mm
